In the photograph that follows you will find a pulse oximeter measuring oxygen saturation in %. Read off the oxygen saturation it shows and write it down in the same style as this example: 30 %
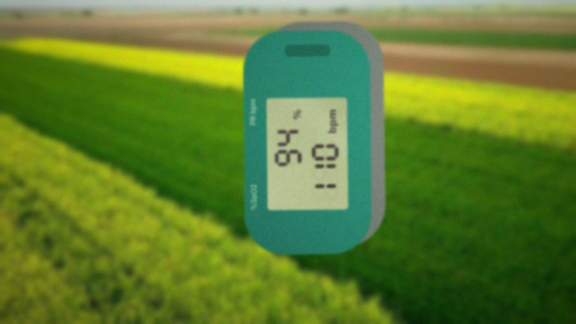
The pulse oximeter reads 94 %
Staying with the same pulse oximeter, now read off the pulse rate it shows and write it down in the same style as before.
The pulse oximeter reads 110 bpm
